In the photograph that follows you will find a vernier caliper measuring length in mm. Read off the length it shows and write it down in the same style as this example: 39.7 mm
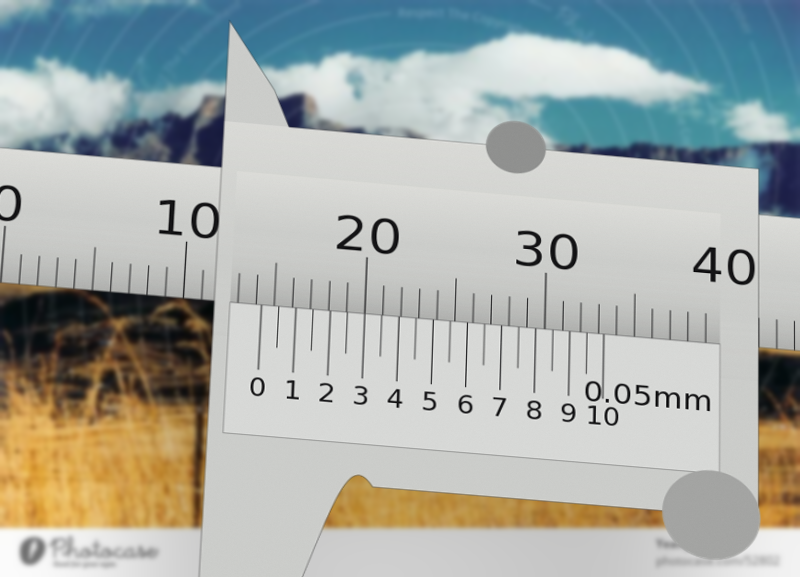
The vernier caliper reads 14.3 mm
